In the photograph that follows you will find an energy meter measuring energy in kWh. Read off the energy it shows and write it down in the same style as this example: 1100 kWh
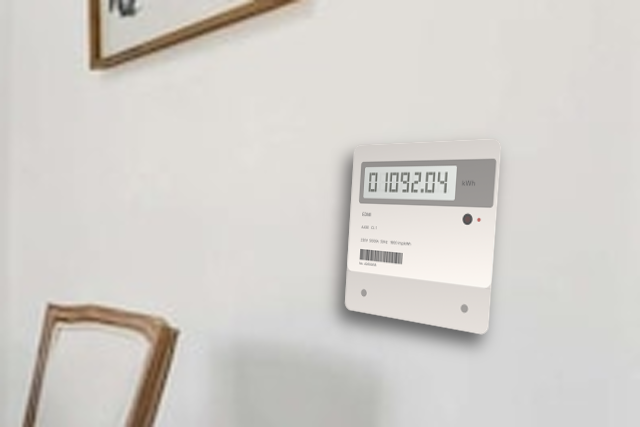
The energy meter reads 1092.04 kWh
